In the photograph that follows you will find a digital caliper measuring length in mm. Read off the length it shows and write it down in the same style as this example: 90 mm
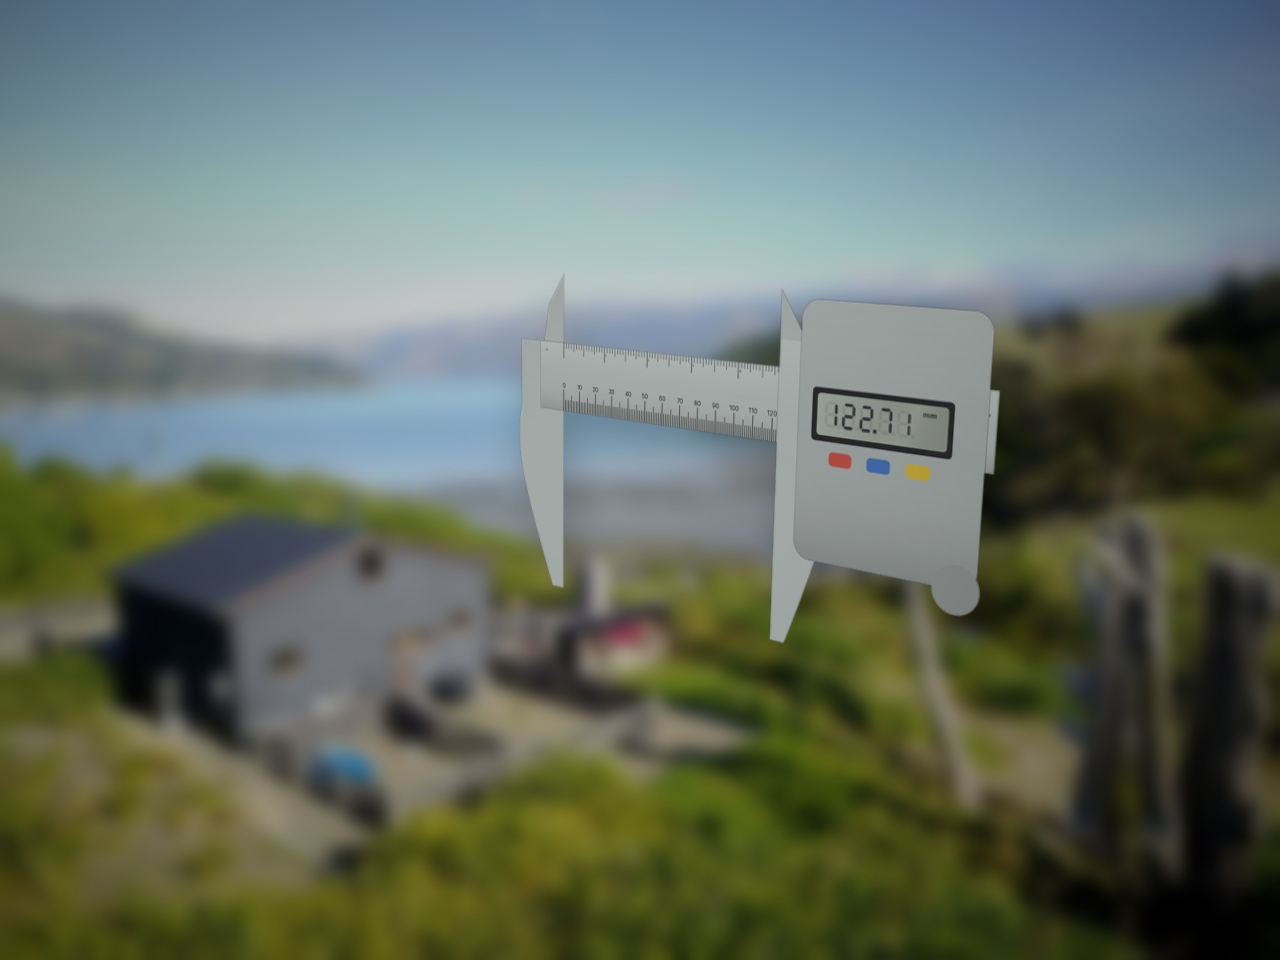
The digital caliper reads 122.71 mm
